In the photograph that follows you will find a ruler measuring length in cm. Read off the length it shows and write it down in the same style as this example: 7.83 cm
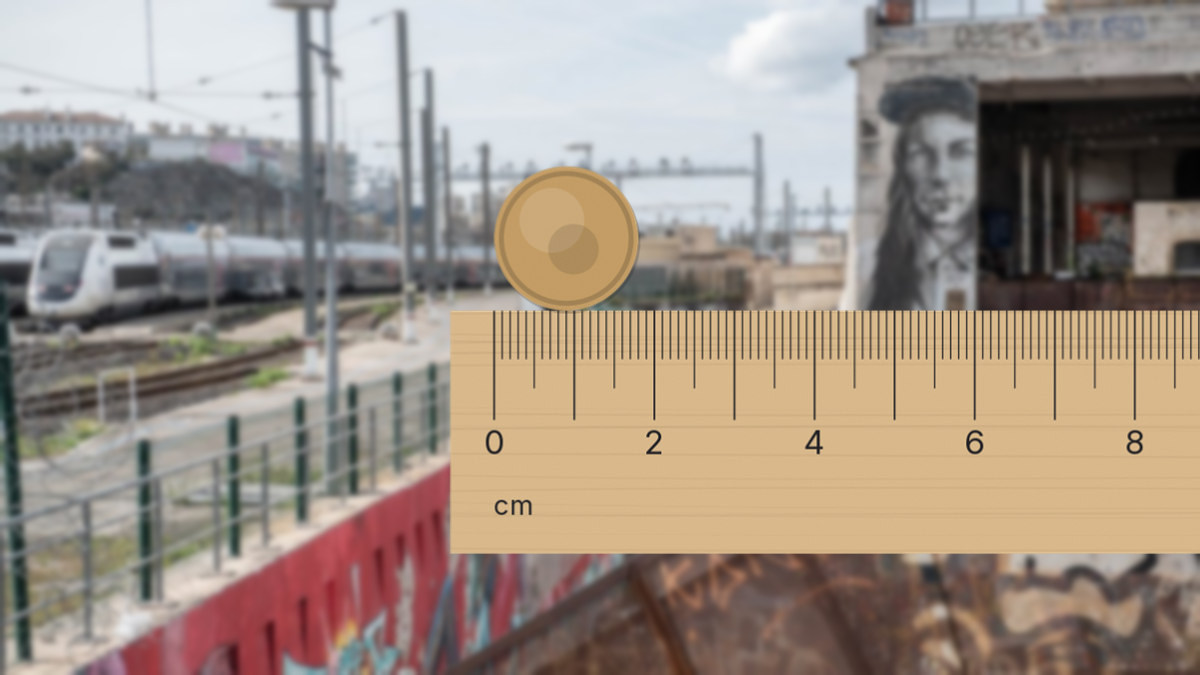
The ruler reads 1.8 cm
